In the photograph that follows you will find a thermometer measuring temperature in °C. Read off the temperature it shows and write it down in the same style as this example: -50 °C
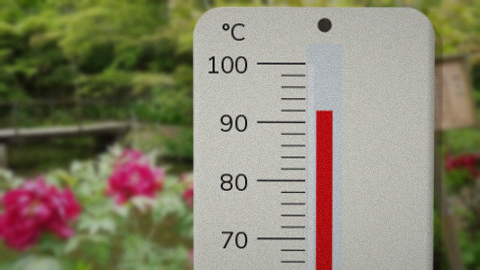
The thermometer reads 92 °C
